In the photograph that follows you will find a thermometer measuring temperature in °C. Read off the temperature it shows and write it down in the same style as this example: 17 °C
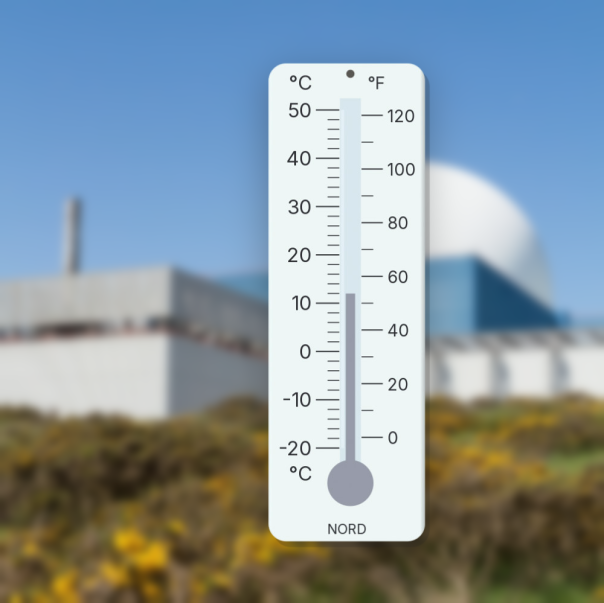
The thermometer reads 12 °C
